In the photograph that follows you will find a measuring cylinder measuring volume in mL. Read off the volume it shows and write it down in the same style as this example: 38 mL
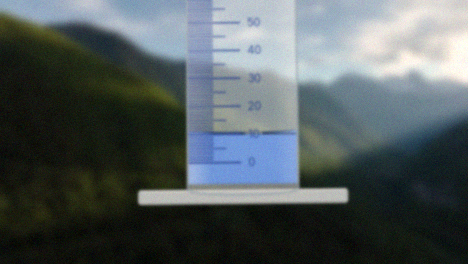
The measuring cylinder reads 10 mL
